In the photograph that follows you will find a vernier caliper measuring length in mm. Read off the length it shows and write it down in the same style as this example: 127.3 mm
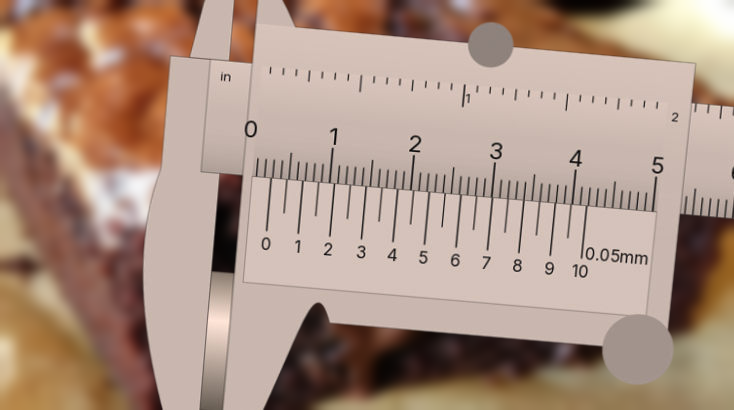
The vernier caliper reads 2.8 mm
